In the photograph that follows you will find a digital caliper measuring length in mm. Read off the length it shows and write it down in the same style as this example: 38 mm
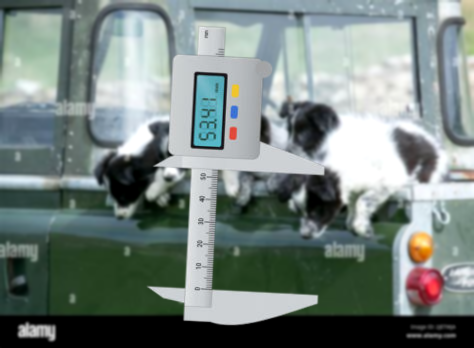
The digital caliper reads 53.41 mm
